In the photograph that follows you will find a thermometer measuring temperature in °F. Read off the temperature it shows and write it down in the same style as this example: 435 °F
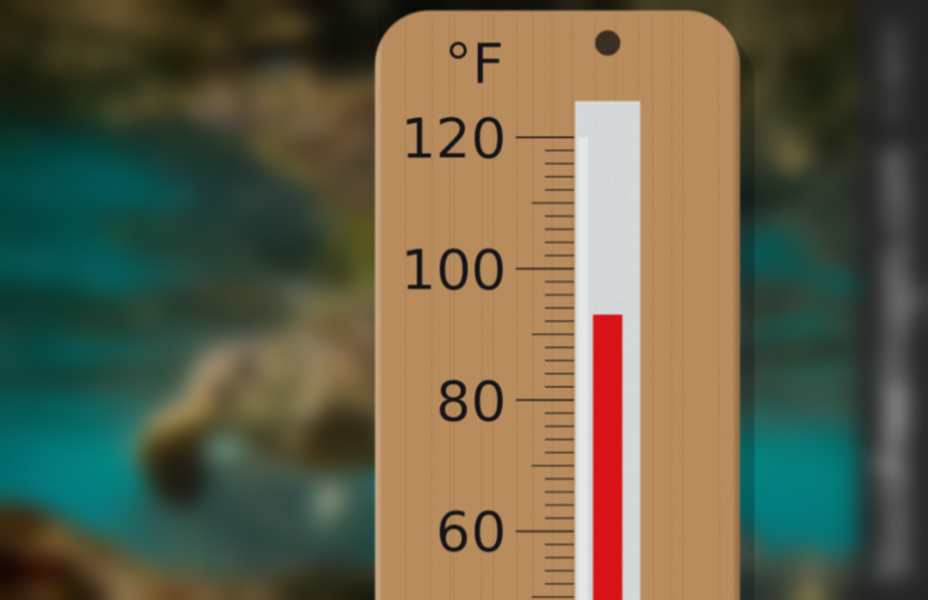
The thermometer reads 93 °F
